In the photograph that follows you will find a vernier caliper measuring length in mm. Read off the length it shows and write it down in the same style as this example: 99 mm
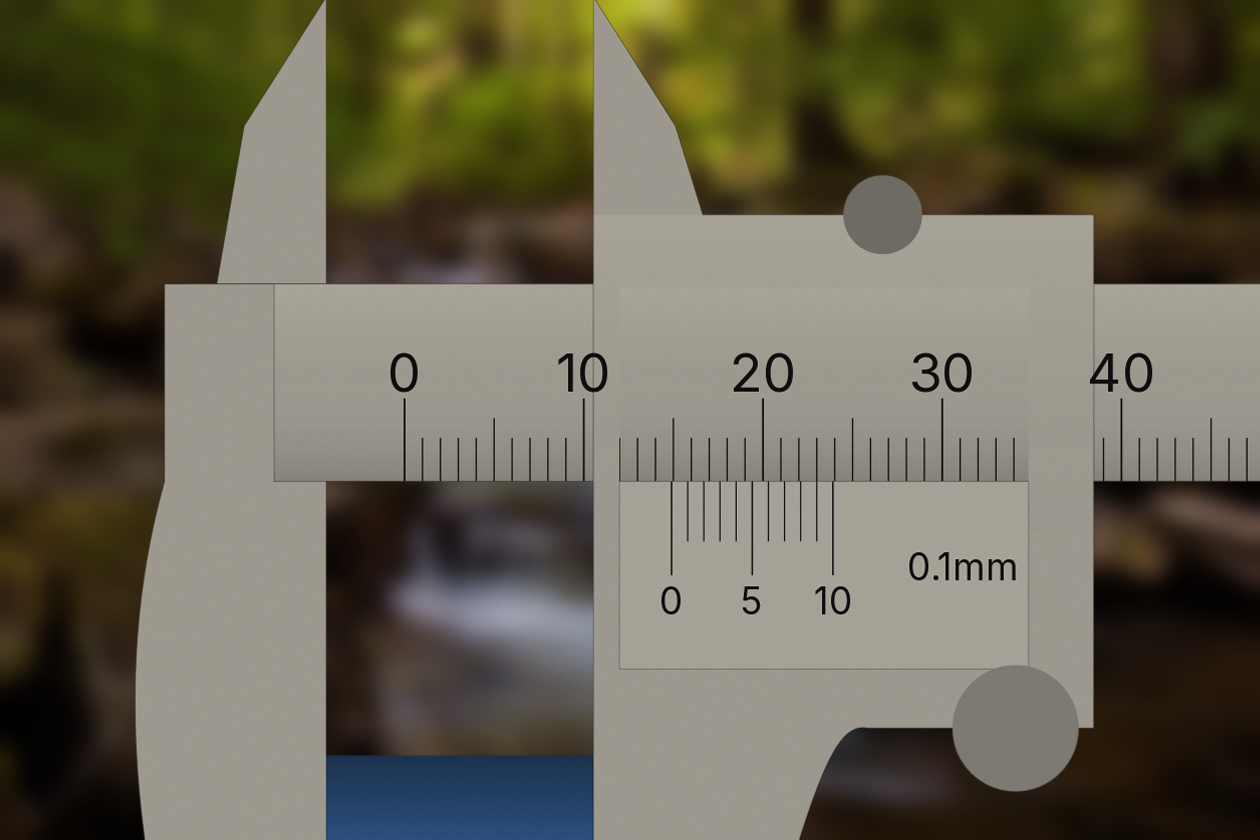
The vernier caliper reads 14.9 mm
